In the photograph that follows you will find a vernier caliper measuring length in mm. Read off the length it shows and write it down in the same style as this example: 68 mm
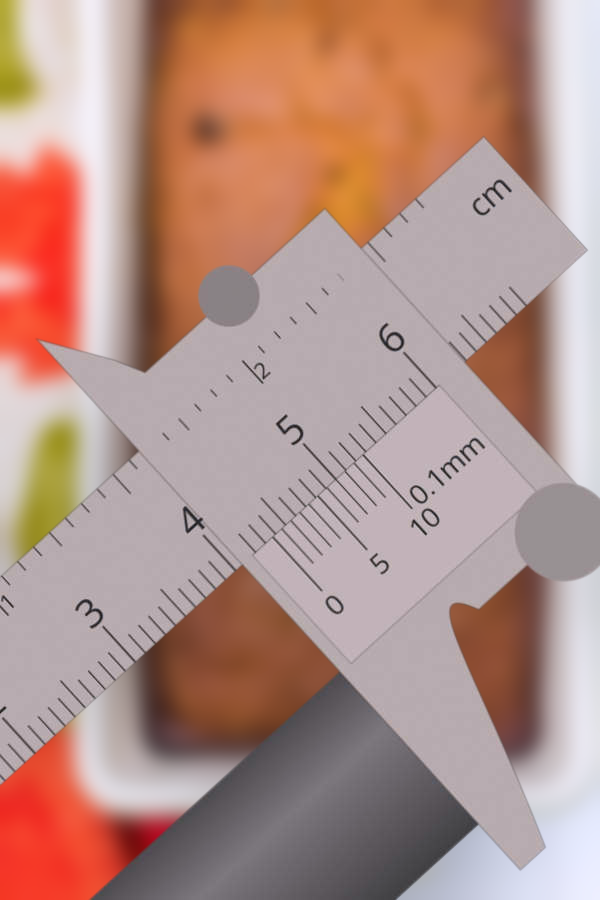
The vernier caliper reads 43.7 mm
